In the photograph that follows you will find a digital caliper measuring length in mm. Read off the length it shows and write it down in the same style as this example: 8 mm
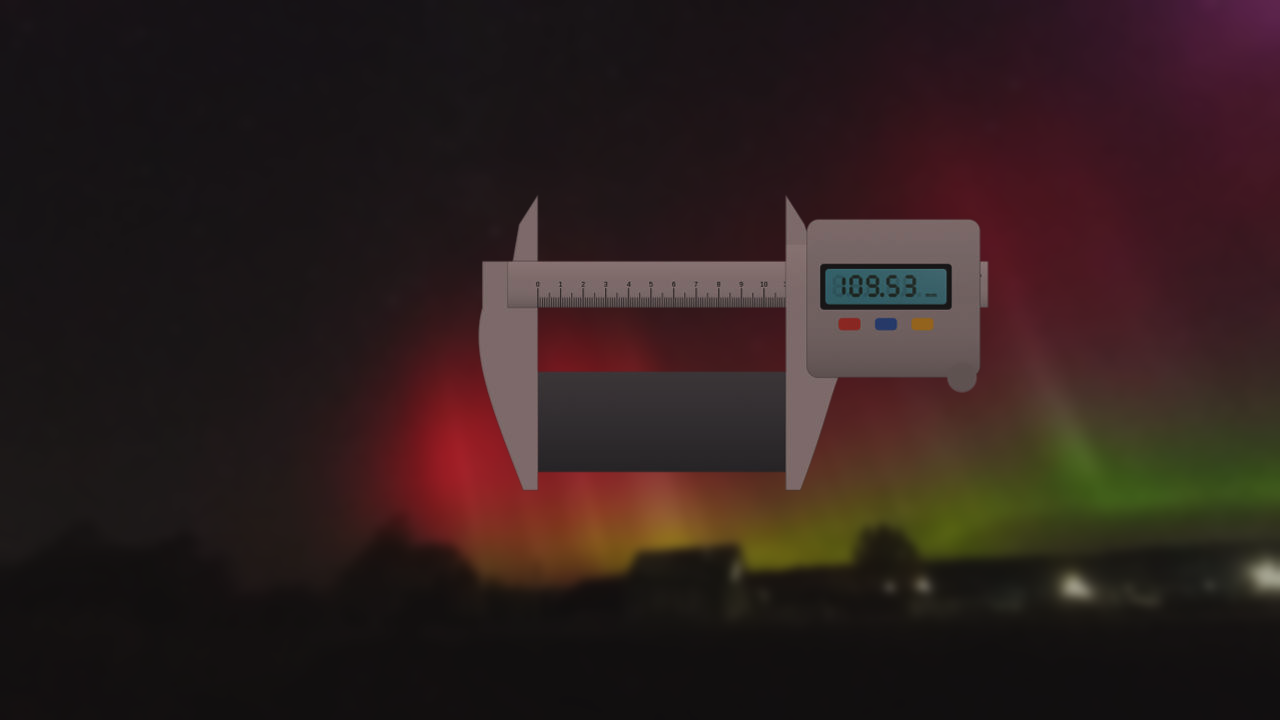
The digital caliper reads 109.53 mm
